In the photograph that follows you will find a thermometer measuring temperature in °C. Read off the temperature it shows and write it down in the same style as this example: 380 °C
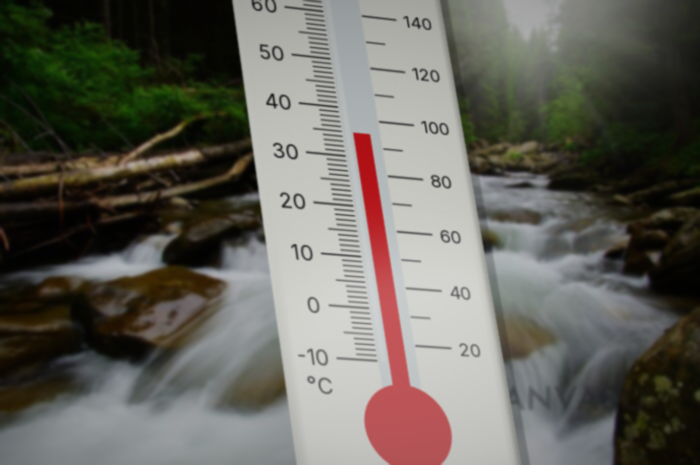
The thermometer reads 35 °C
